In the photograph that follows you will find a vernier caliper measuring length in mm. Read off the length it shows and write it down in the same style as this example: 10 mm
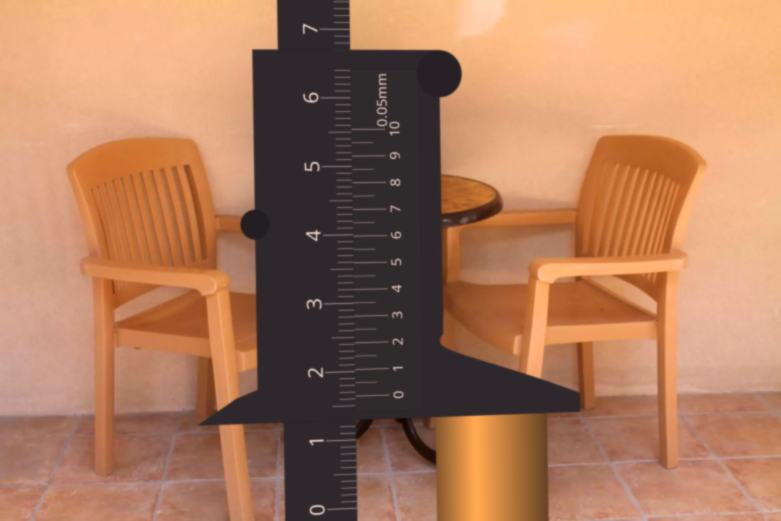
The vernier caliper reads 16.4 mm
